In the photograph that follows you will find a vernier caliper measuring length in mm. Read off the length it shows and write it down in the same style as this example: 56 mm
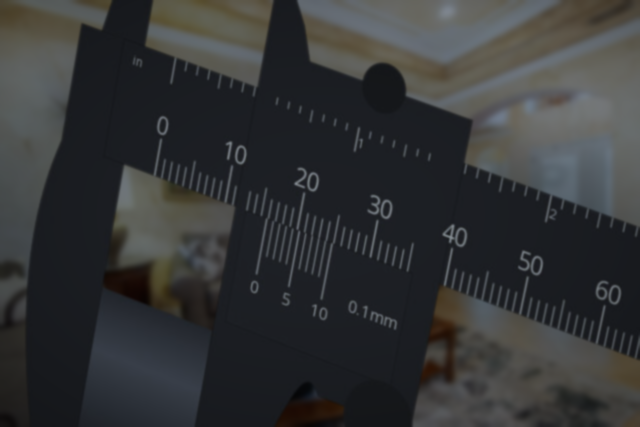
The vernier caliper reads 15.8 mm
